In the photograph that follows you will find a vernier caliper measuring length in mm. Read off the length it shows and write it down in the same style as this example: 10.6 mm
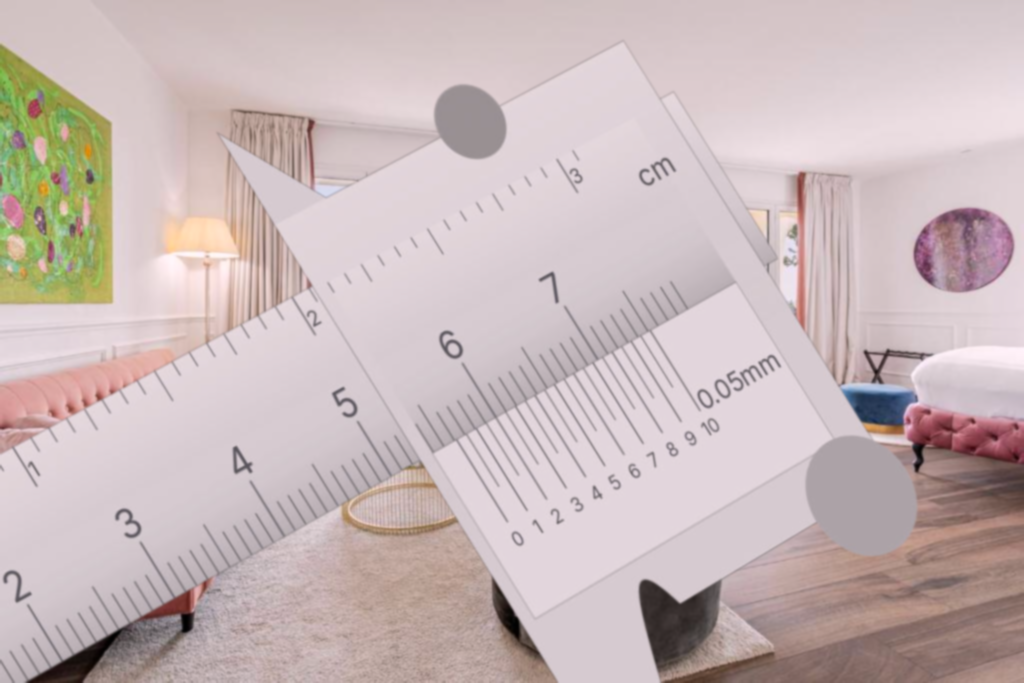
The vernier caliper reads 56.2 mm
